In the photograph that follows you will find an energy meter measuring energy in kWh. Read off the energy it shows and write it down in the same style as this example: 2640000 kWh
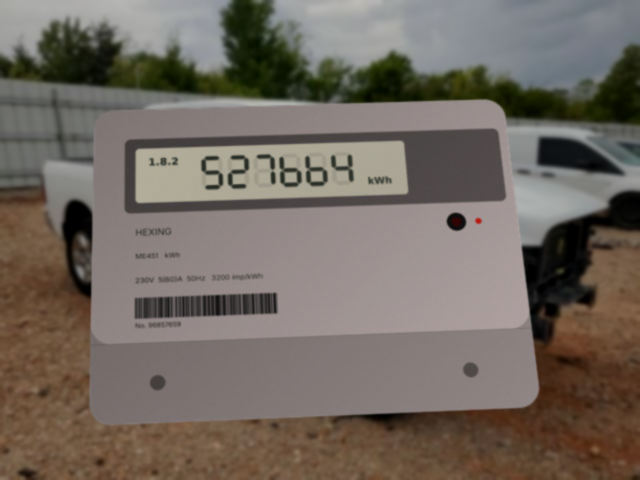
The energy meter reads 527664 kWh
